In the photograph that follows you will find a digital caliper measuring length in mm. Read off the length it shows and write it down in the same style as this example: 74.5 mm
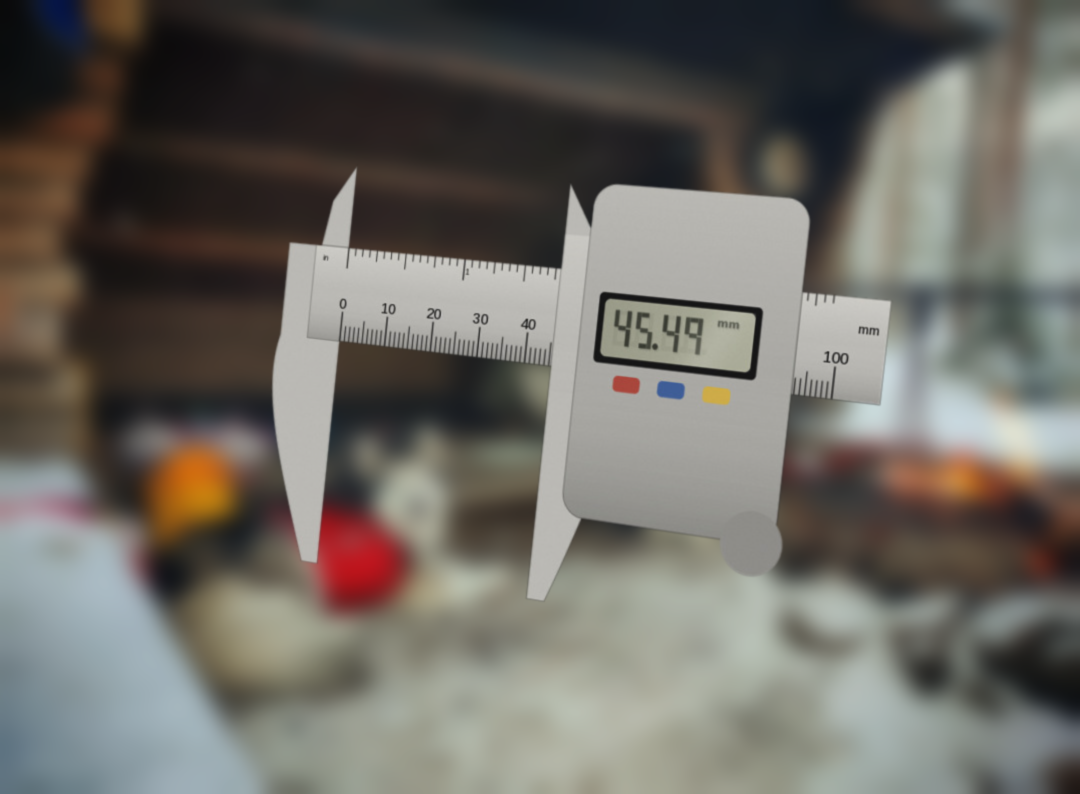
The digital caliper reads 45.49 mm
